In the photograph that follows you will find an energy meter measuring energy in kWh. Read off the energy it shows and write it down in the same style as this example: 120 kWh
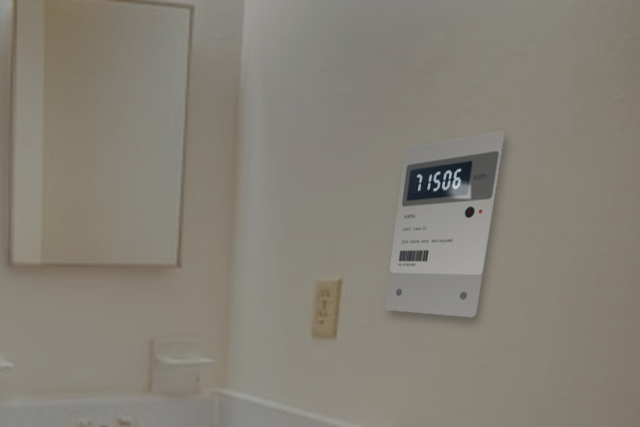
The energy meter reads 71506 kWh
